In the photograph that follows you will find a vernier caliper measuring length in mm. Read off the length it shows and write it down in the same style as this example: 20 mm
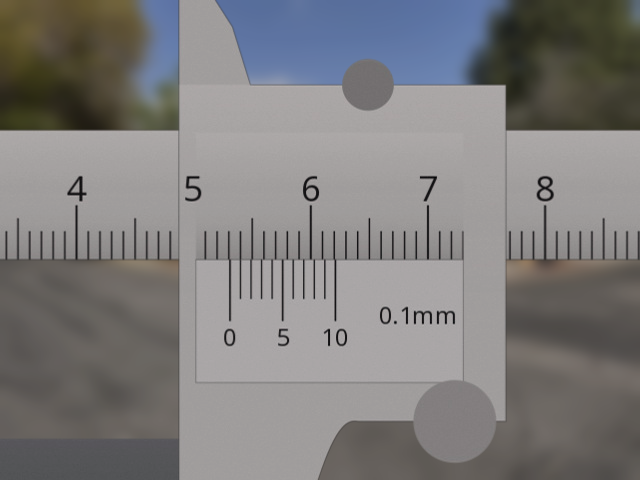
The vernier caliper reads 53.1 mm
